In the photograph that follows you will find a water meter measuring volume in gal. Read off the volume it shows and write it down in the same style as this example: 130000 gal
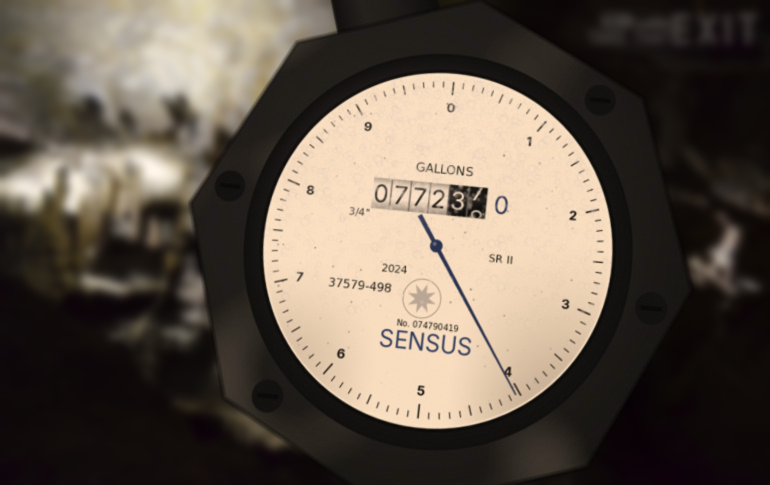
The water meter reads 772374.0 gal
